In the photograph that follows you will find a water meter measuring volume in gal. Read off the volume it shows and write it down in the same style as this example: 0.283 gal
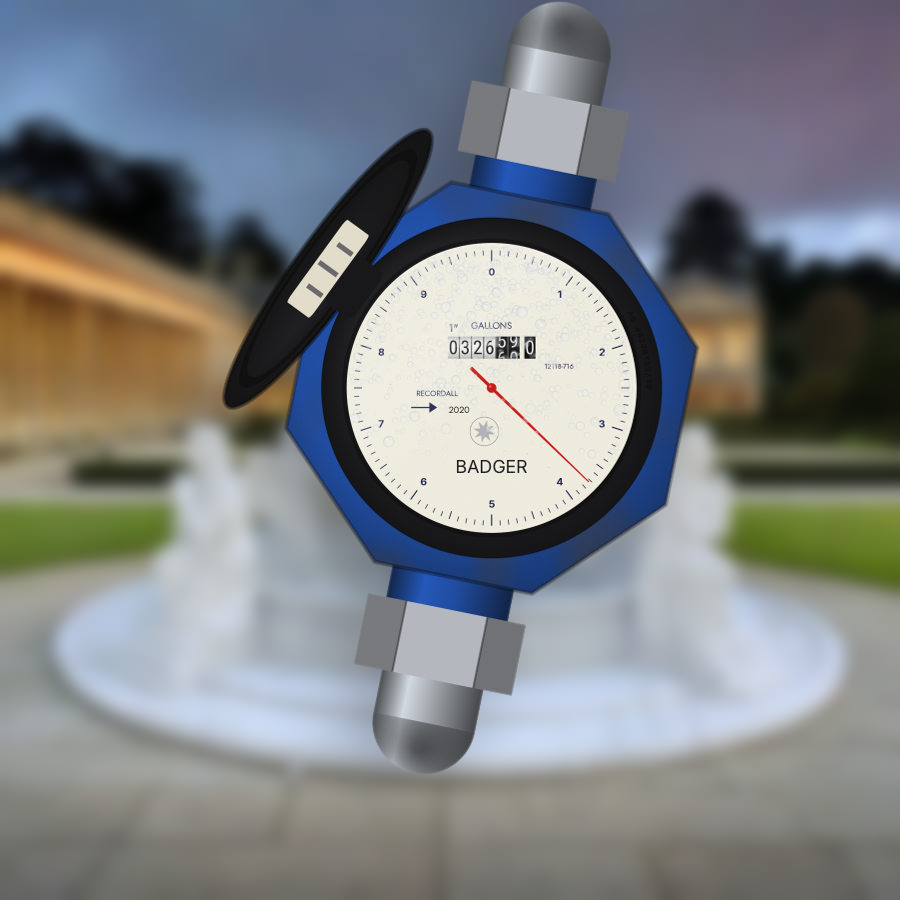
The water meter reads 326593.7 gal
